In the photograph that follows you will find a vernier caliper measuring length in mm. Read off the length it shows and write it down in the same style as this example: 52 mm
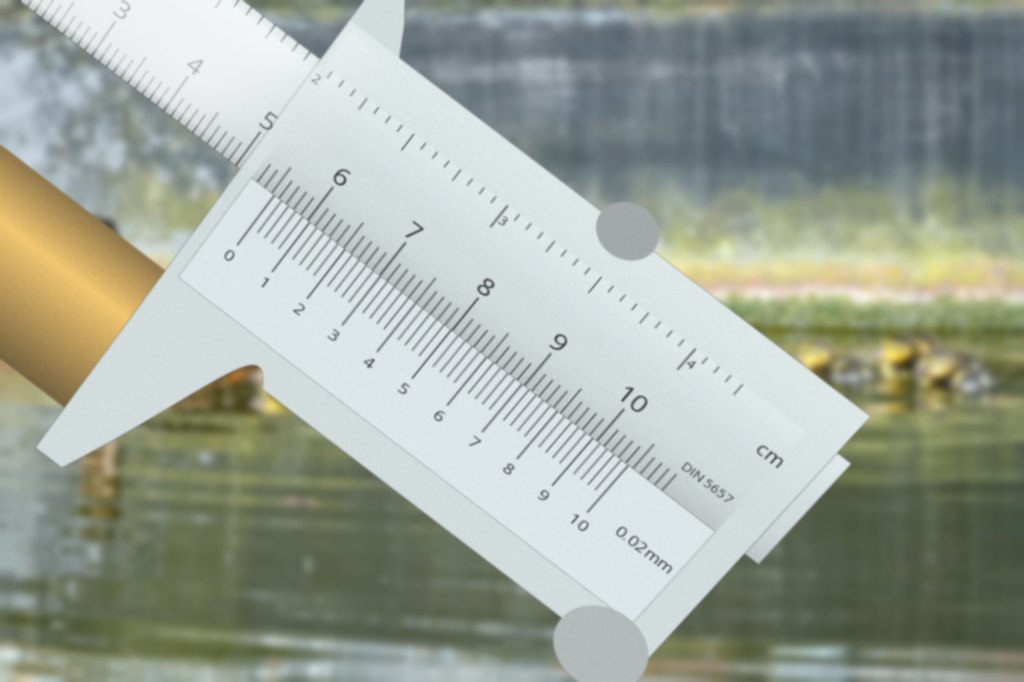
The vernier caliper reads 55.4 mm
